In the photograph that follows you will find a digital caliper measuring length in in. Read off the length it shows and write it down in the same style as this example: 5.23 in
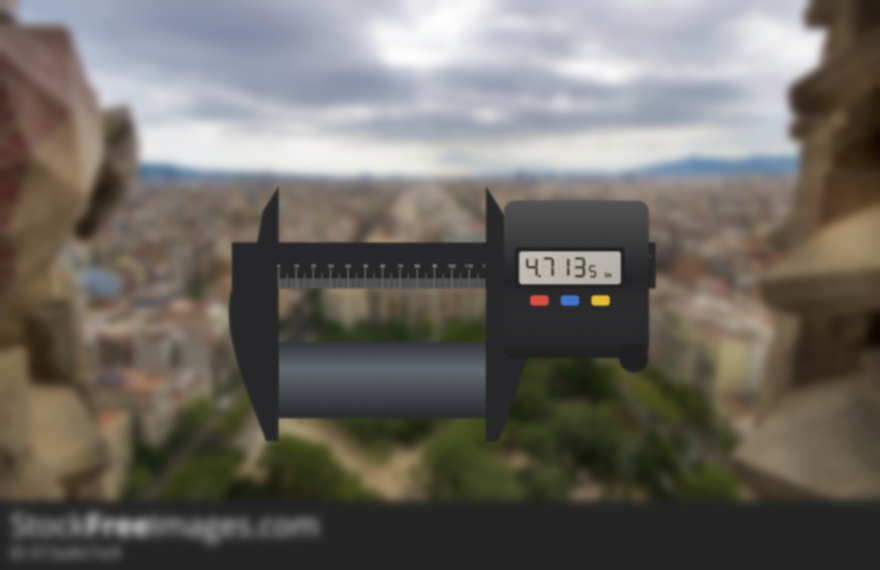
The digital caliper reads 4.7135 in
